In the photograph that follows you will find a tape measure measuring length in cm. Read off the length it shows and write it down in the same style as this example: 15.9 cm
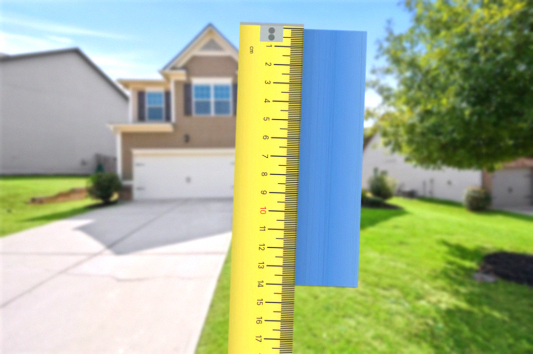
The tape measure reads 14 cm
